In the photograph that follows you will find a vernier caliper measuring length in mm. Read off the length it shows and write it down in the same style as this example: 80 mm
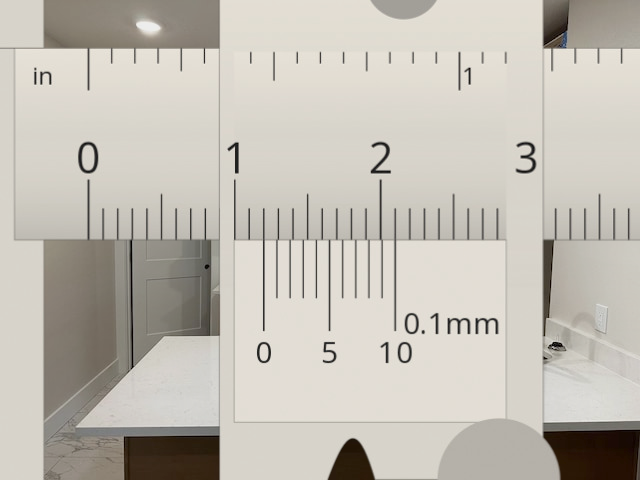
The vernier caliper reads 12.0 mm
